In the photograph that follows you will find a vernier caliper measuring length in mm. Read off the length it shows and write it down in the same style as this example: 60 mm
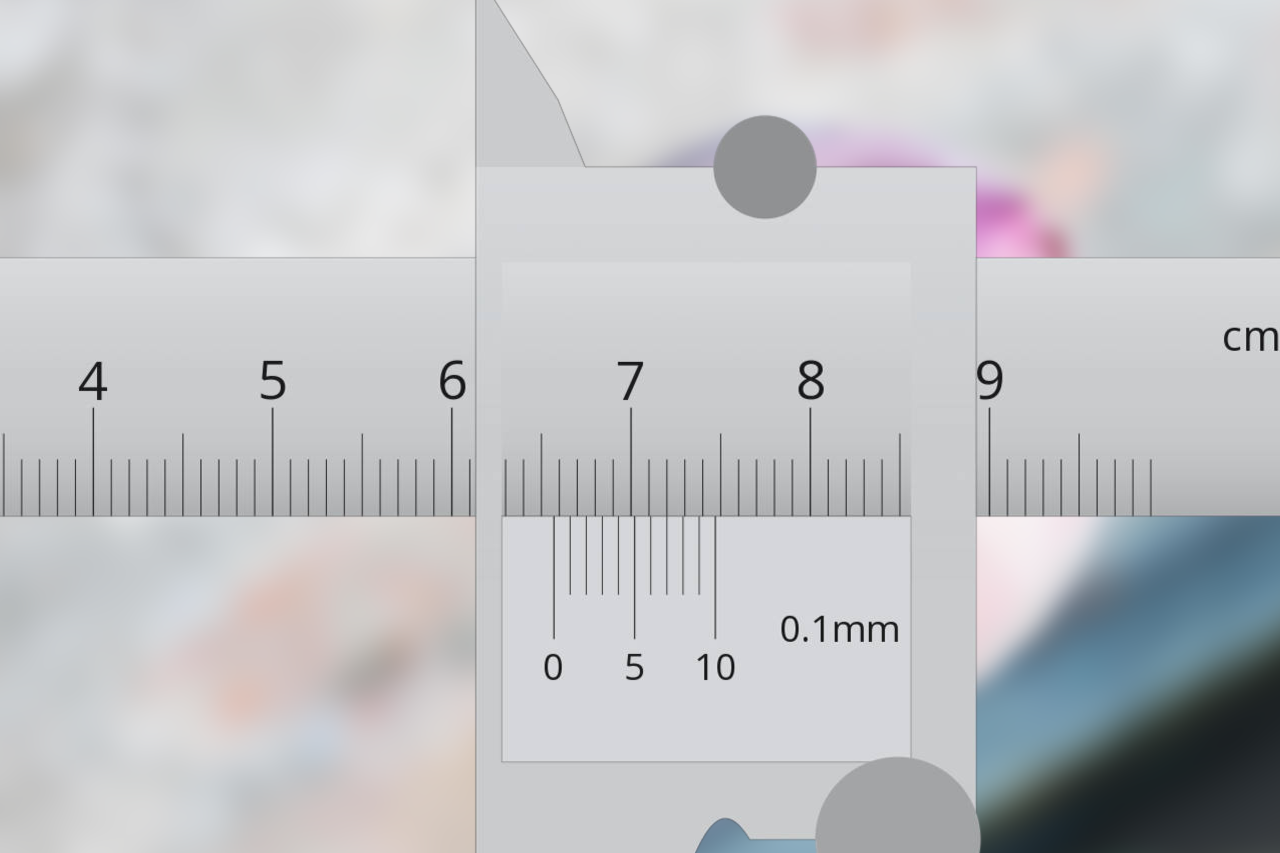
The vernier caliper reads 65.7 mm
